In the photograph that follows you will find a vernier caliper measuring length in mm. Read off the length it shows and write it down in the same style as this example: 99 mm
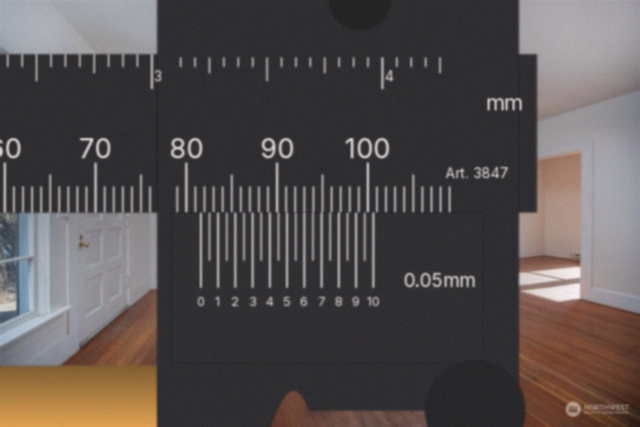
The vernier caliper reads 81.6 mm
